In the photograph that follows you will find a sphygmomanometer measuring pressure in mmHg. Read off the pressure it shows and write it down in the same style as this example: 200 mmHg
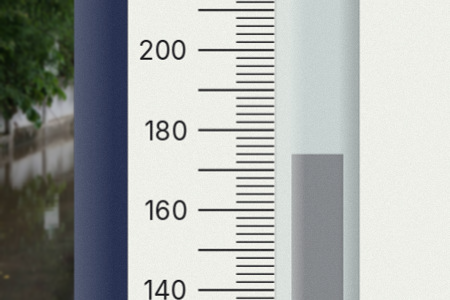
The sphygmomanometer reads 174 mmHg
